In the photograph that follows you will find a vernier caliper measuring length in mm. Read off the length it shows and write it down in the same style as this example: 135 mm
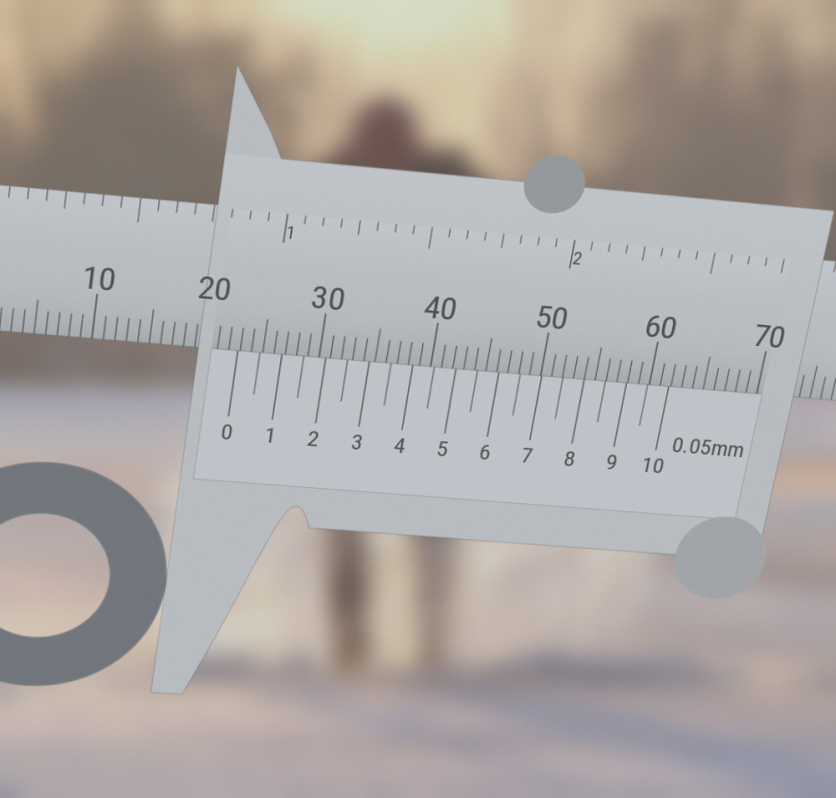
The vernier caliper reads 22.8 mm
